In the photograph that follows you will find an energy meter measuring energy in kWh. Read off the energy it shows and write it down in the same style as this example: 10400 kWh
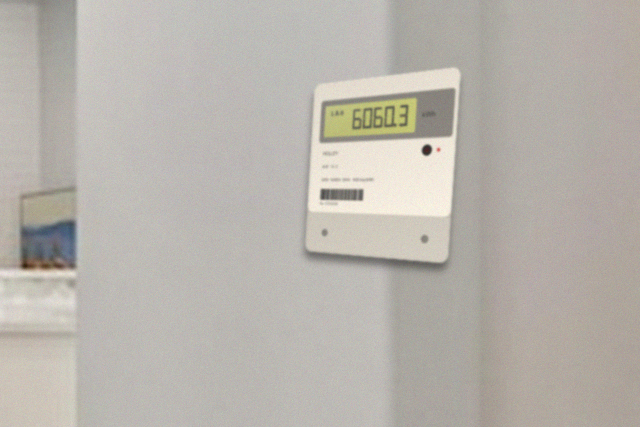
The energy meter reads 6060.3 kWh
